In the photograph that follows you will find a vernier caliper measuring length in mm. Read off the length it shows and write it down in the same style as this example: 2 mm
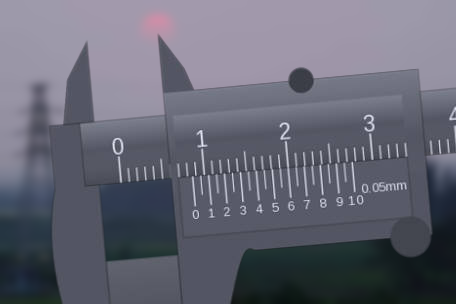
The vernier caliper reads 8.6 mm
